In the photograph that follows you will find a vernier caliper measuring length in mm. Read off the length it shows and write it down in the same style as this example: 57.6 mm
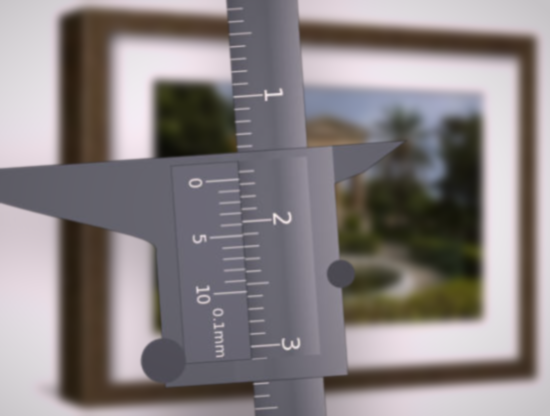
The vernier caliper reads 16.6 mm
